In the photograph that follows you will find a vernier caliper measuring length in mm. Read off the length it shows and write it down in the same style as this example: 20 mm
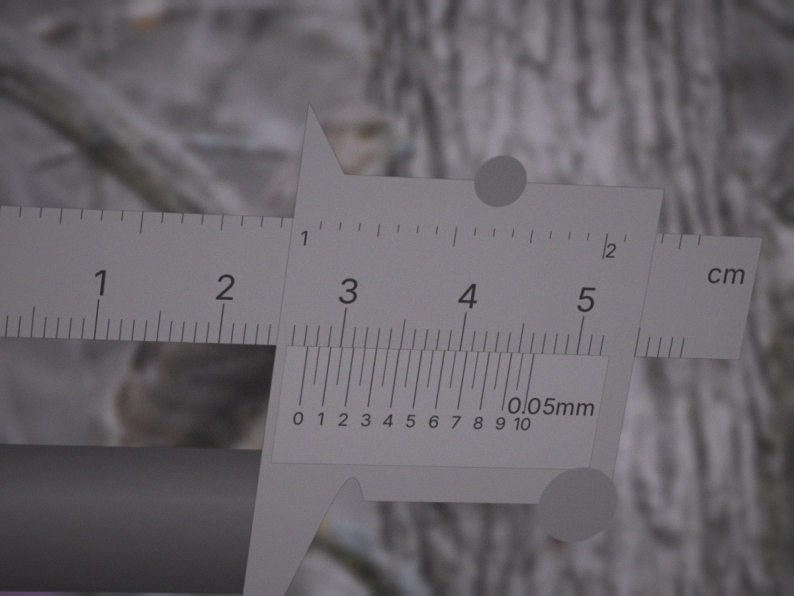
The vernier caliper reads 27.3 mm
